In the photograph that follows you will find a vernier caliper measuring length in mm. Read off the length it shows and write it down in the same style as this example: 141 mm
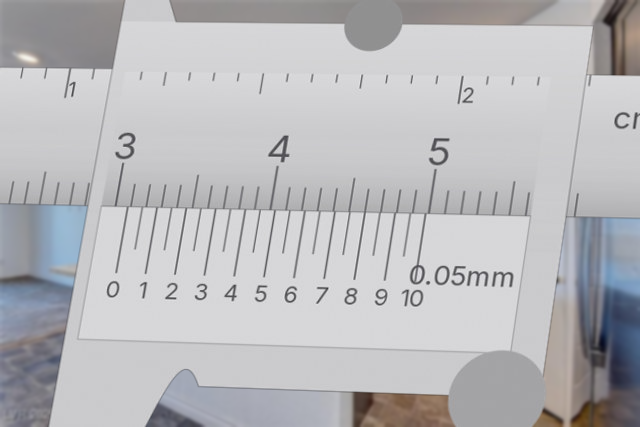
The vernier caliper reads 30.8 mm
